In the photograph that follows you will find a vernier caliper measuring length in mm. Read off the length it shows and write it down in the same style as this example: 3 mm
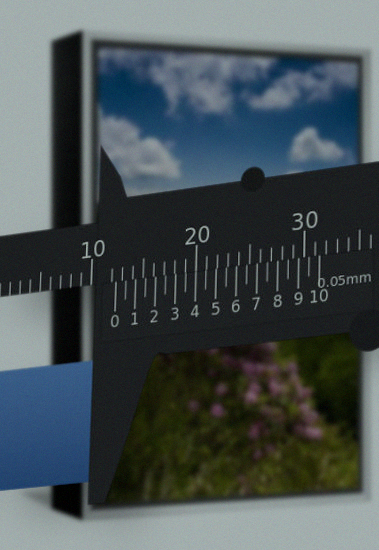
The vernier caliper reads 12.4 mm
